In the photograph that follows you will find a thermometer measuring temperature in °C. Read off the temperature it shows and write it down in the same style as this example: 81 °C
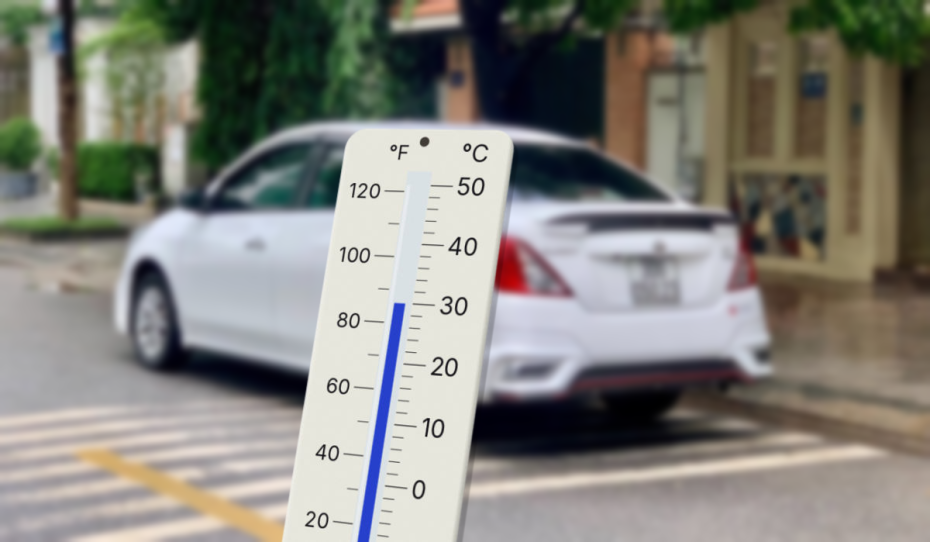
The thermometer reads 30 °C
